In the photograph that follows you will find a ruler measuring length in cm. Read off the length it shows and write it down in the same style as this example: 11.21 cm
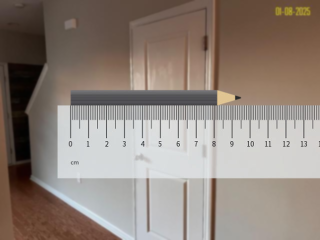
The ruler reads 9.5 cm
